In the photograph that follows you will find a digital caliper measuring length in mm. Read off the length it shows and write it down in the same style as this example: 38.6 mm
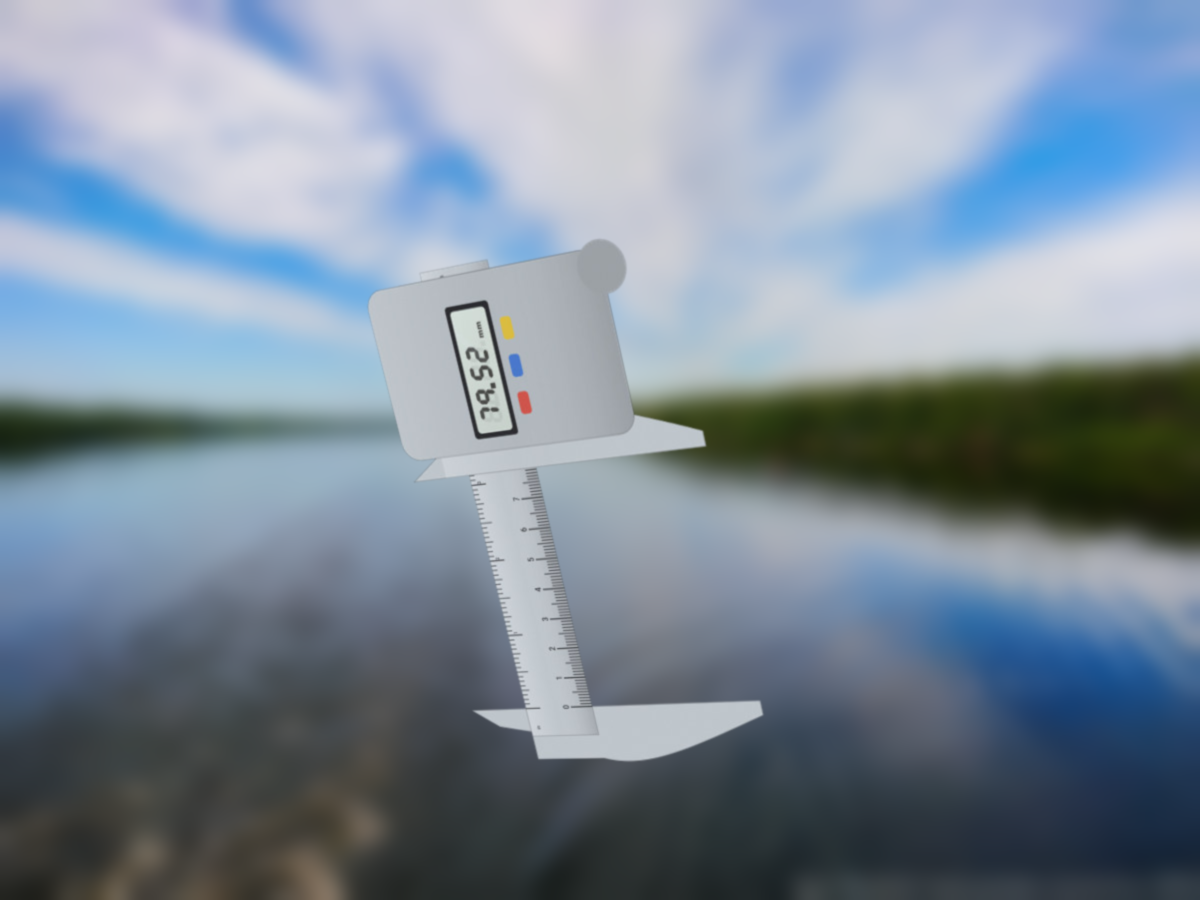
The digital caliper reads 79.52 mm
